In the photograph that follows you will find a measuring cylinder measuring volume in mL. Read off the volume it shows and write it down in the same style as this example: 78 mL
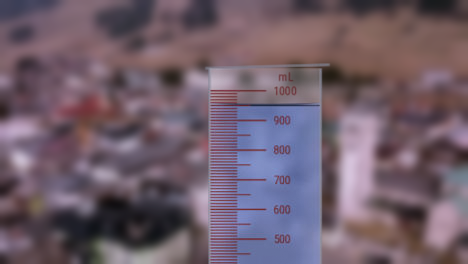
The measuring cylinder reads 950 mL
